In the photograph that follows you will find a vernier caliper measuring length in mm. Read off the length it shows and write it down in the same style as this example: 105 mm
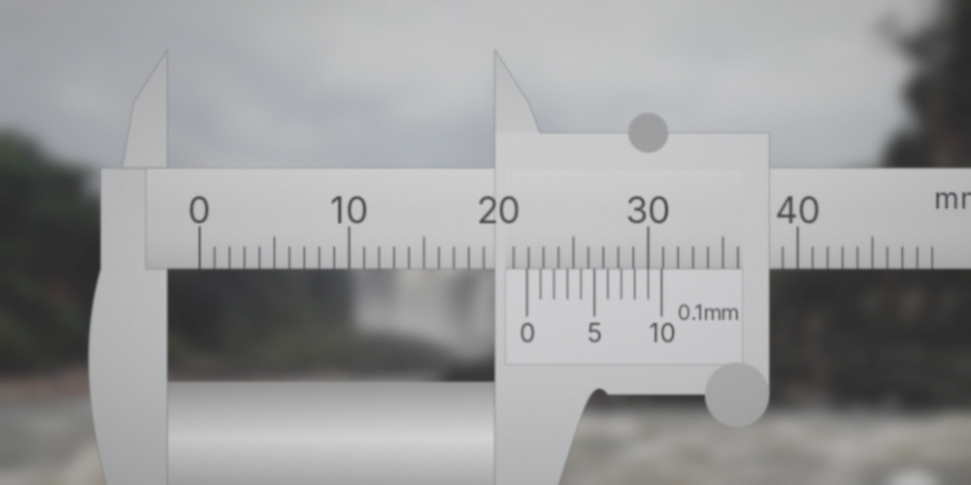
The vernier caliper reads 21.9 mm
